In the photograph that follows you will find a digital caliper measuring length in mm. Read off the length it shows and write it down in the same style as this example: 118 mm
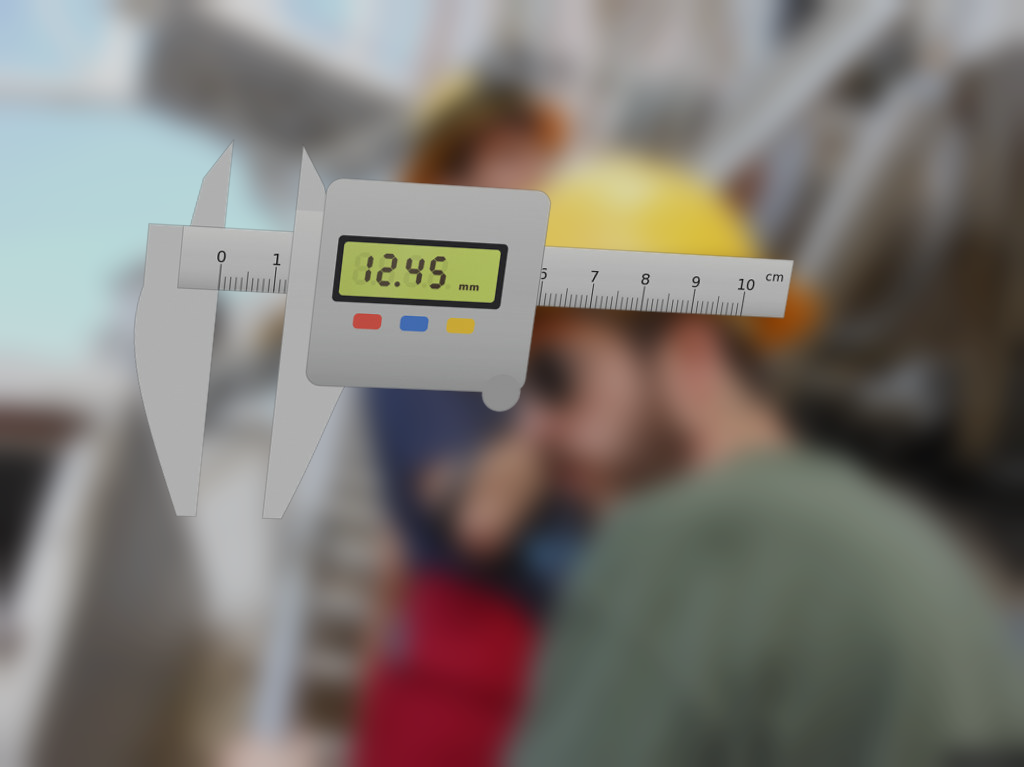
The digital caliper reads 12.45 mm
